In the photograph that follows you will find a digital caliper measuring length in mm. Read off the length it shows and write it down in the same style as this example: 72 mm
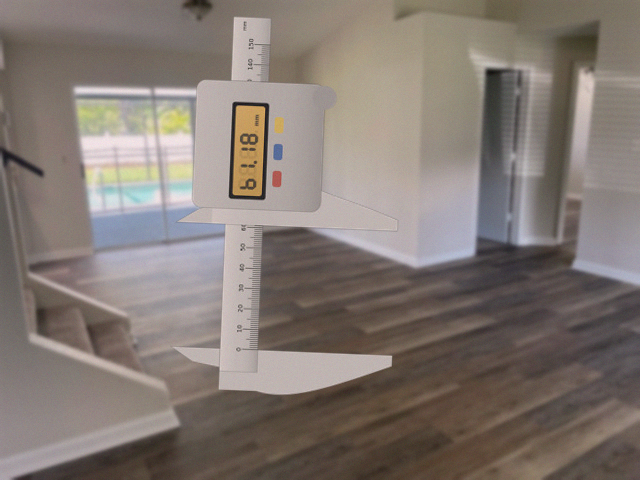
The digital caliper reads 61.18 mm
